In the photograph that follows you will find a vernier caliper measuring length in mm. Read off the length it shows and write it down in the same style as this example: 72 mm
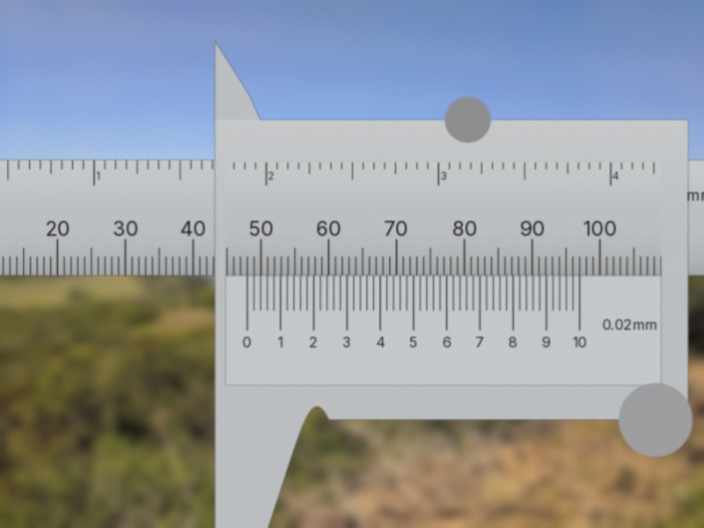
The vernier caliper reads 48.0 mm
